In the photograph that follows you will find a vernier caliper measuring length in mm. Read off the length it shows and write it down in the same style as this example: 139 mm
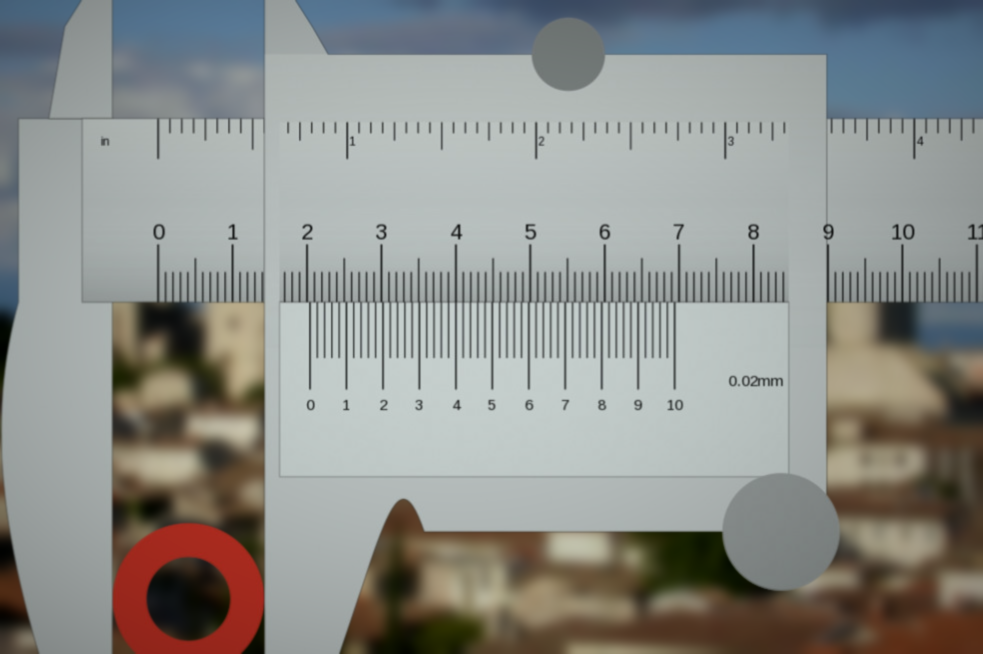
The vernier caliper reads 20.4 mm
